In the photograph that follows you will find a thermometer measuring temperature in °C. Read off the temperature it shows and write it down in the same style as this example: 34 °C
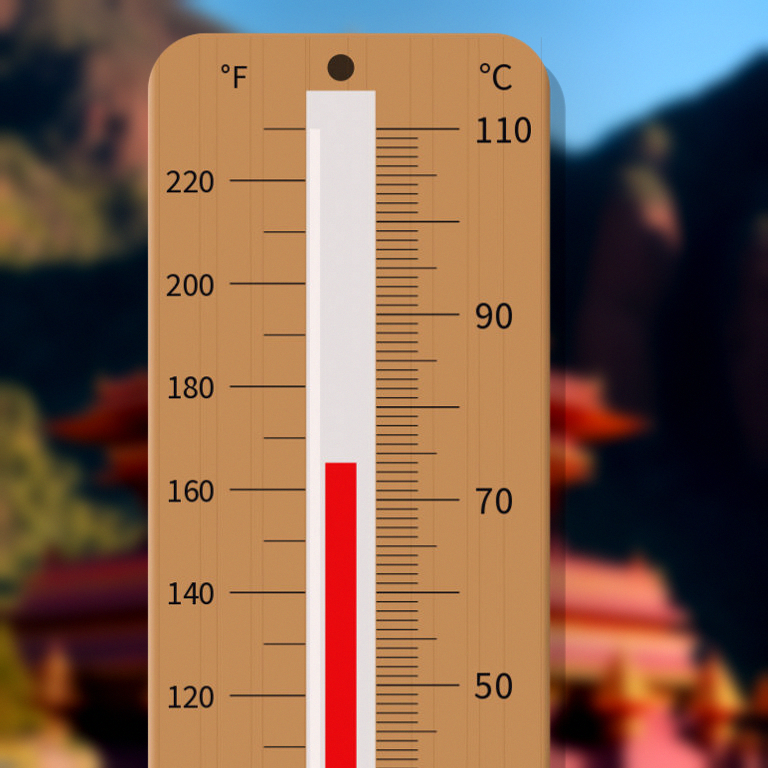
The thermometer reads 74 °C
